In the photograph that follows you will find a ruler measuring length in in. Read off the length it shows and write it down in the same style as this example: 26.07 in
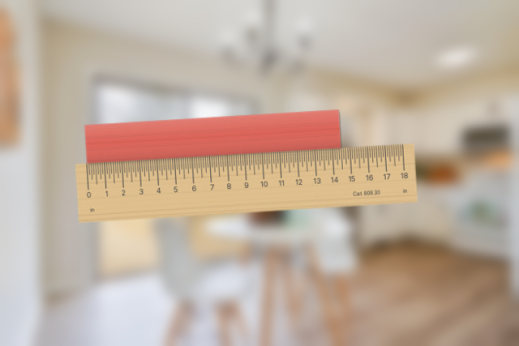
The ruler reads 14.5 in
